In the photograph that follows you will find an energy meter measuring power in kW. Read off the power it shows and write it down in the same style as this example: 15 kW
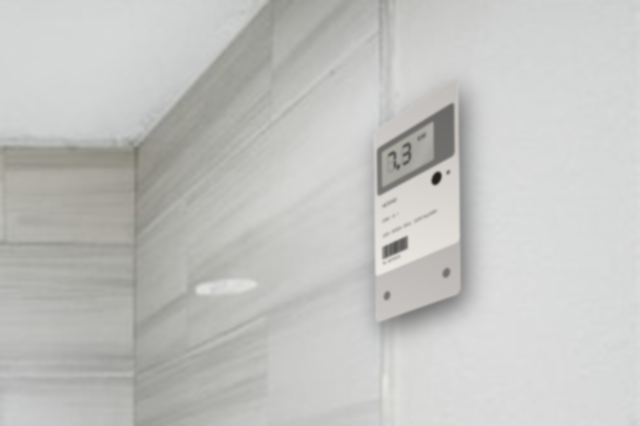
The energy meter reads 7.3 kW
